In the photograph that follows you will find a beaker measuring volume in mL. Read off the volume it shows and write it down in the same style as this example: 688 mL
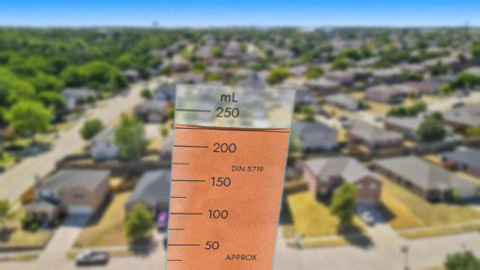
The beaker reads 225 mL
